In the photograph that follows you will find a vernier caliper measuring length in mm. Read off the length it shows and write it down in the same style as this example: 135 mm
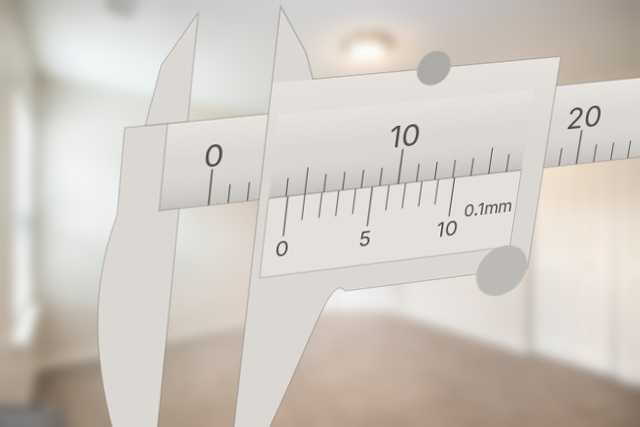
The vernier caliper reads 4.1 mm
